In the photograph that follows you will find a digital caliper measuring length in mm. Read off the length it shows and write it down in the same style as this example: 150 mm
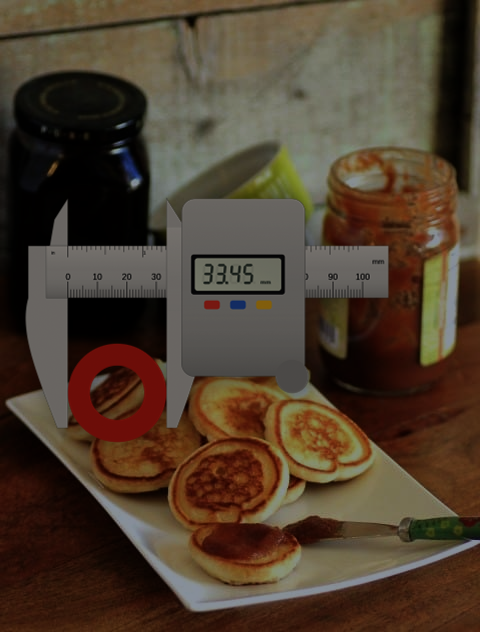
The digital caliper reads 33.45 mm
